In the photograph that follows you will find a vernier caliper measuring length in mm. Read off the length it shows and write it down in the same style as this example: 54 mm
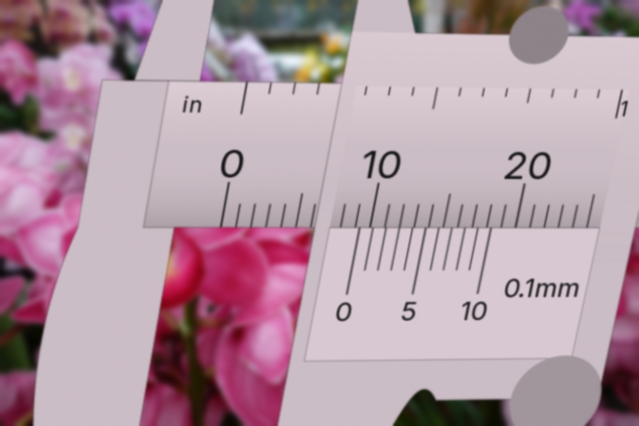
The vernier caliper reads 9.3 mm
